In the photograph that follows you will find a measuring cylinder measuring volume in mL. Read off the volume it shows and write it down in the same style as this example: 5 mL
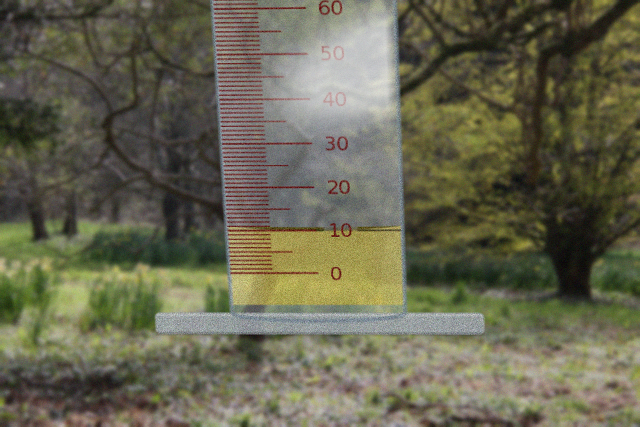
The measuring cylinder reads 10 mL
